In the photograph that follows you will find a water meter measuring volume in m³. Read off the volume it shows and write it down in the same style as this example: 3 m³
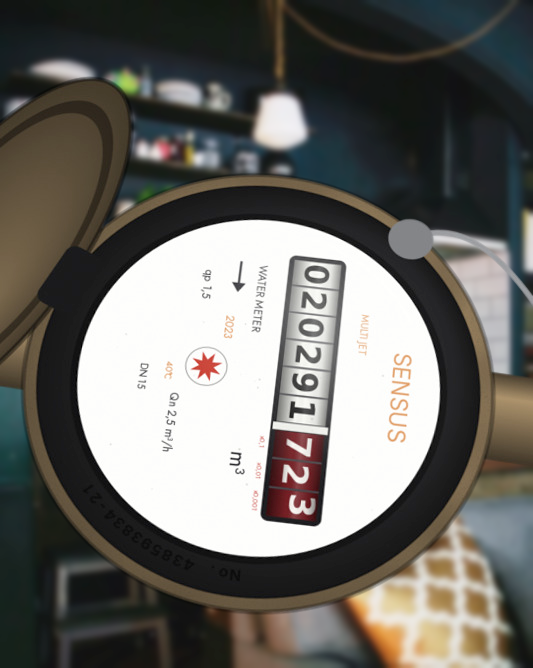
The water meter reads 20291.723 m³
